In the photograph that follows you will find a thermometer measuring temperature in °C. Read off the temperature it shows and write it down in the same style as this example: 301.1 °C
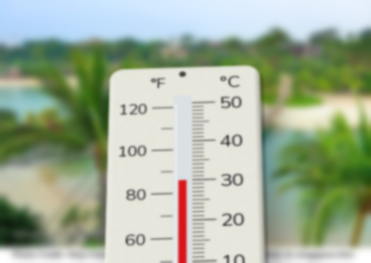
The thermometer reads 30 °C
